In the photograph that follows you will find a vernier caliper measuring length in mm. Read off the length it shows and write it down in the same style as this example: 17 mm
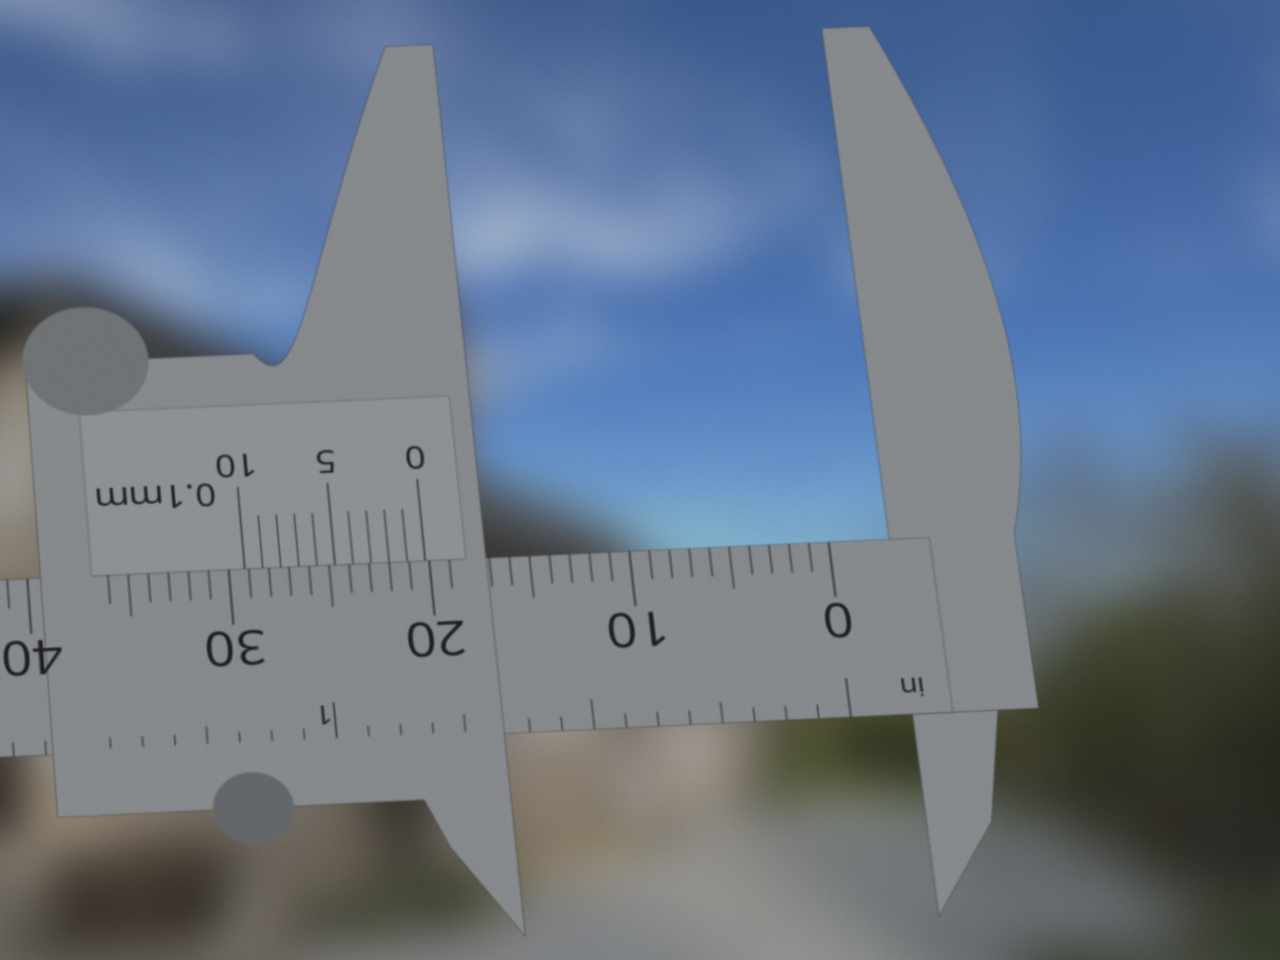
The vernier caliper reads 20.2 mm
